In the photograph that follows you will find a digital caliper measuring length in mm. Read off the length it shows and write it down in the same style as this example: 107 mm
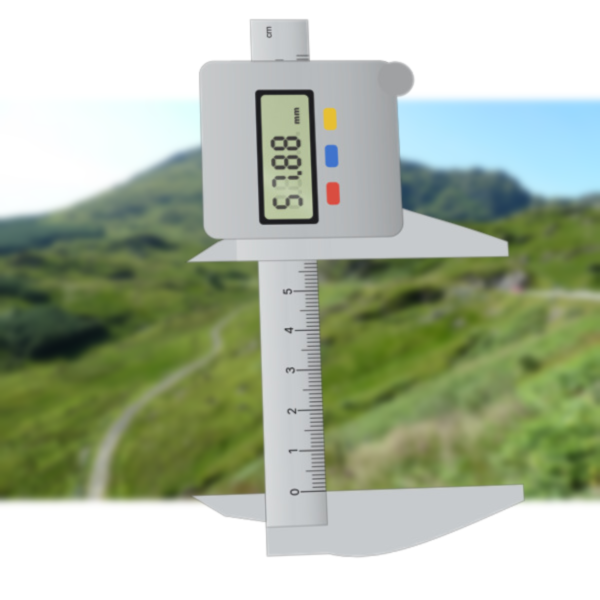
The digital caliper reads 57.88 mm
